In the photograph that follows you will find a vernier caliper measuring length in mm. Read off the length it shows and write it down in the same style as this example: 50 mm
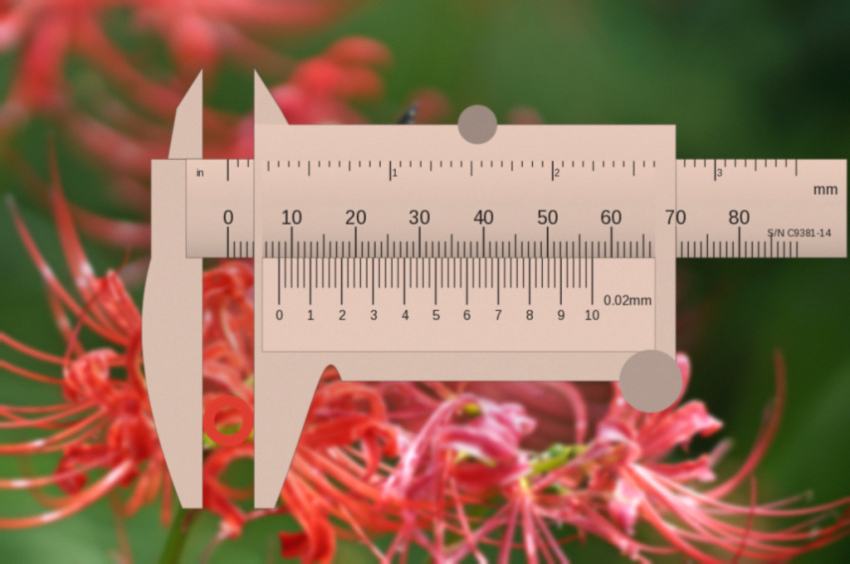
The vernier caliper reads 8.0 mm
